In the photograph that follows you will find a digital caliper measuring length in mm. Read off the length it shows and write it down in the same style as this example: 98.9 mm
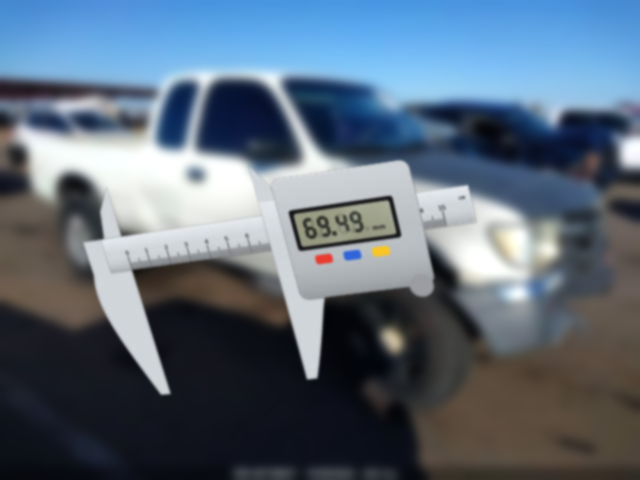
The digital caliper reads 69.49 mm
